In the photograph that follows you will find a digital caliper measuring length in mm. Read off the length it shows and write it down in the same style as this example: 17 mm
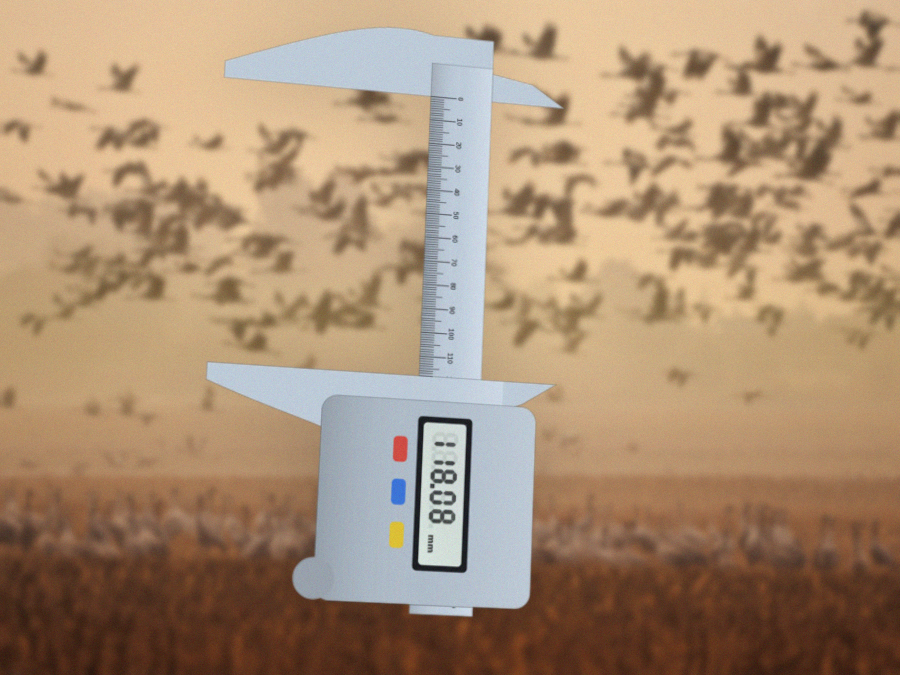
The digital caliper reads 118.08 mm
